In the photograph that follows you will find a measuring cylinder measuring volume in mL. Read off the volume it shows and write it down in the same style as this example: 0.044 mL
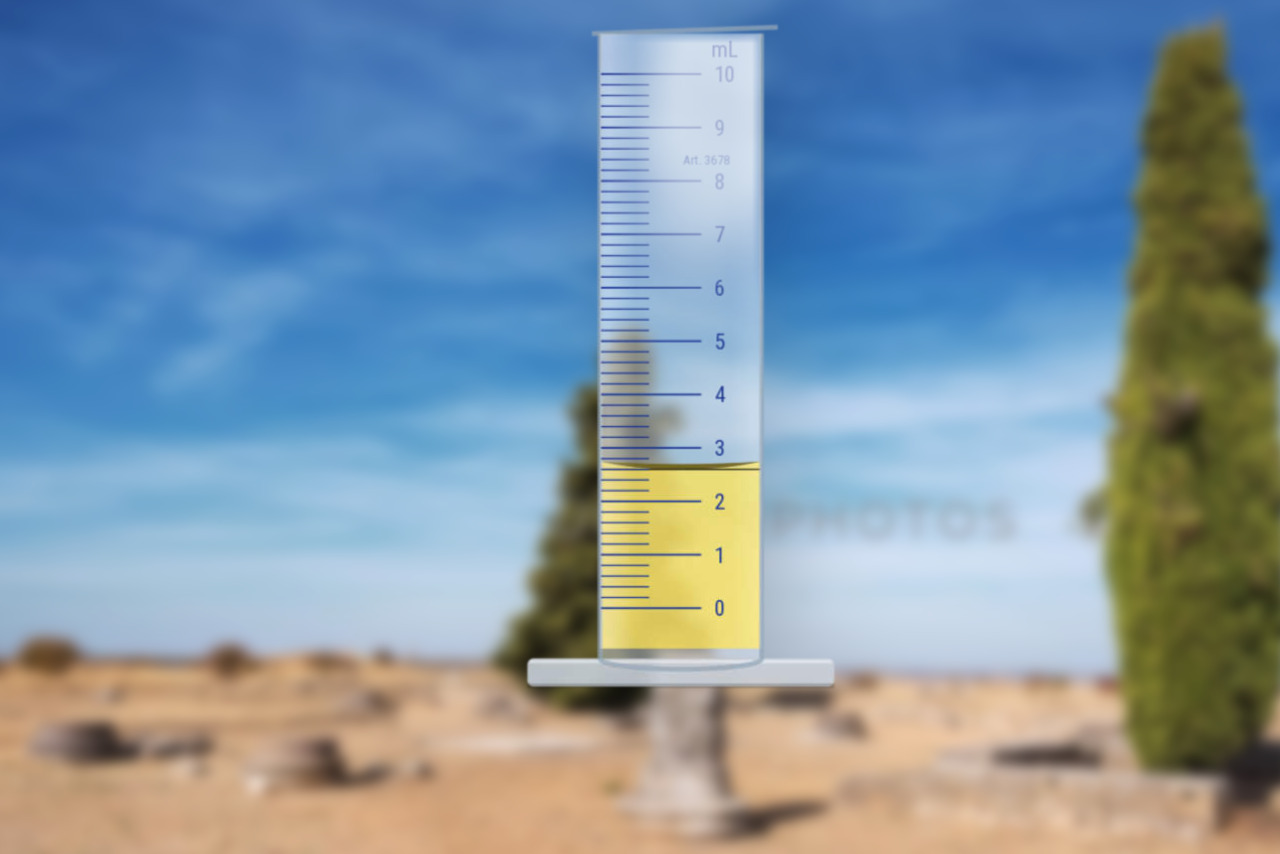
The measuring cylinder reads 2.6 mL
